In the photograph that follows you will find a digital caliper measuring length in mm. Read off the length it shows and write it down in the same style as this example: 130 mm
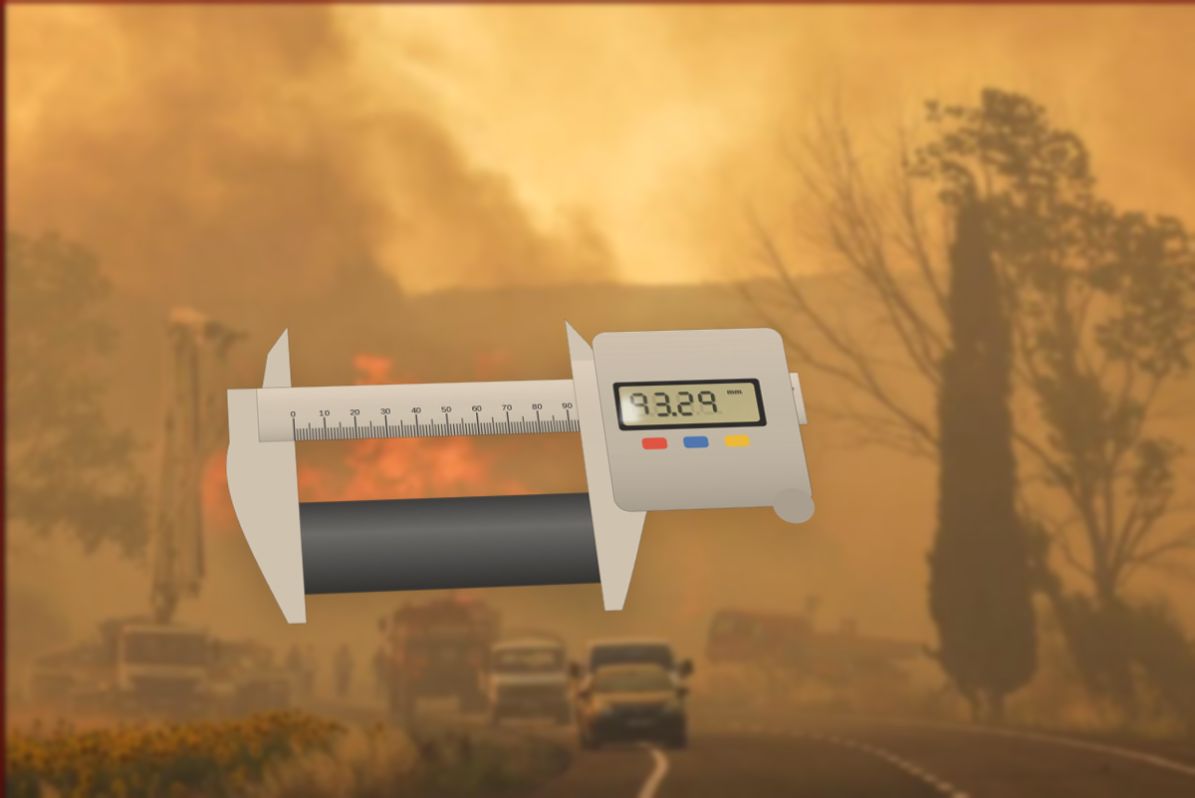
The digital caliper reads 93.29 mm
